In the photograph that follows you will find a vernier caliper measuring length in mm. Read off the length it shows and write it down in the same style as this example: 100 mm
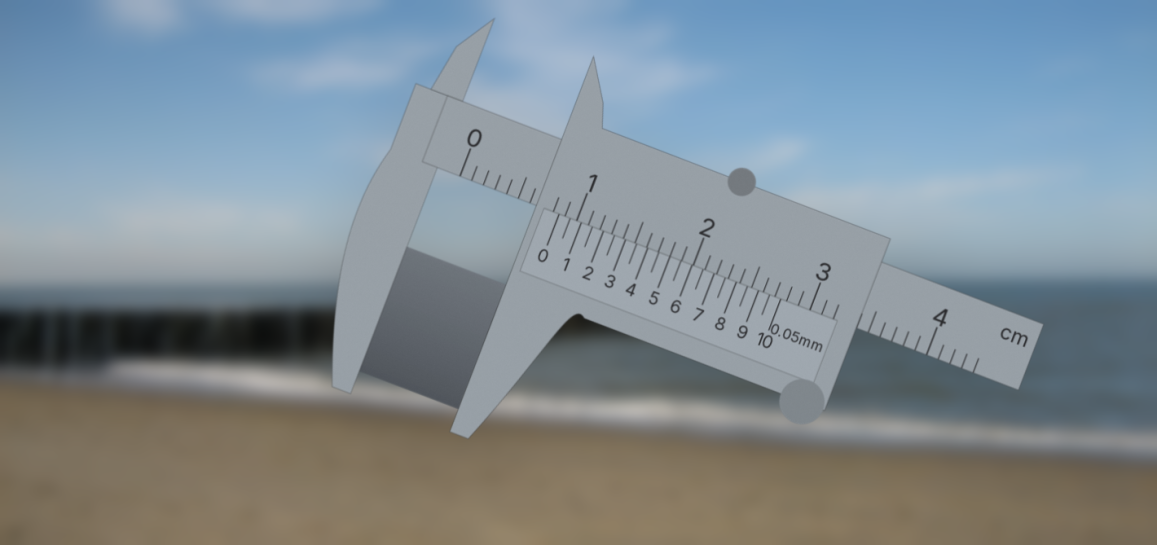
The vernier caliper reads 8.5 mm
